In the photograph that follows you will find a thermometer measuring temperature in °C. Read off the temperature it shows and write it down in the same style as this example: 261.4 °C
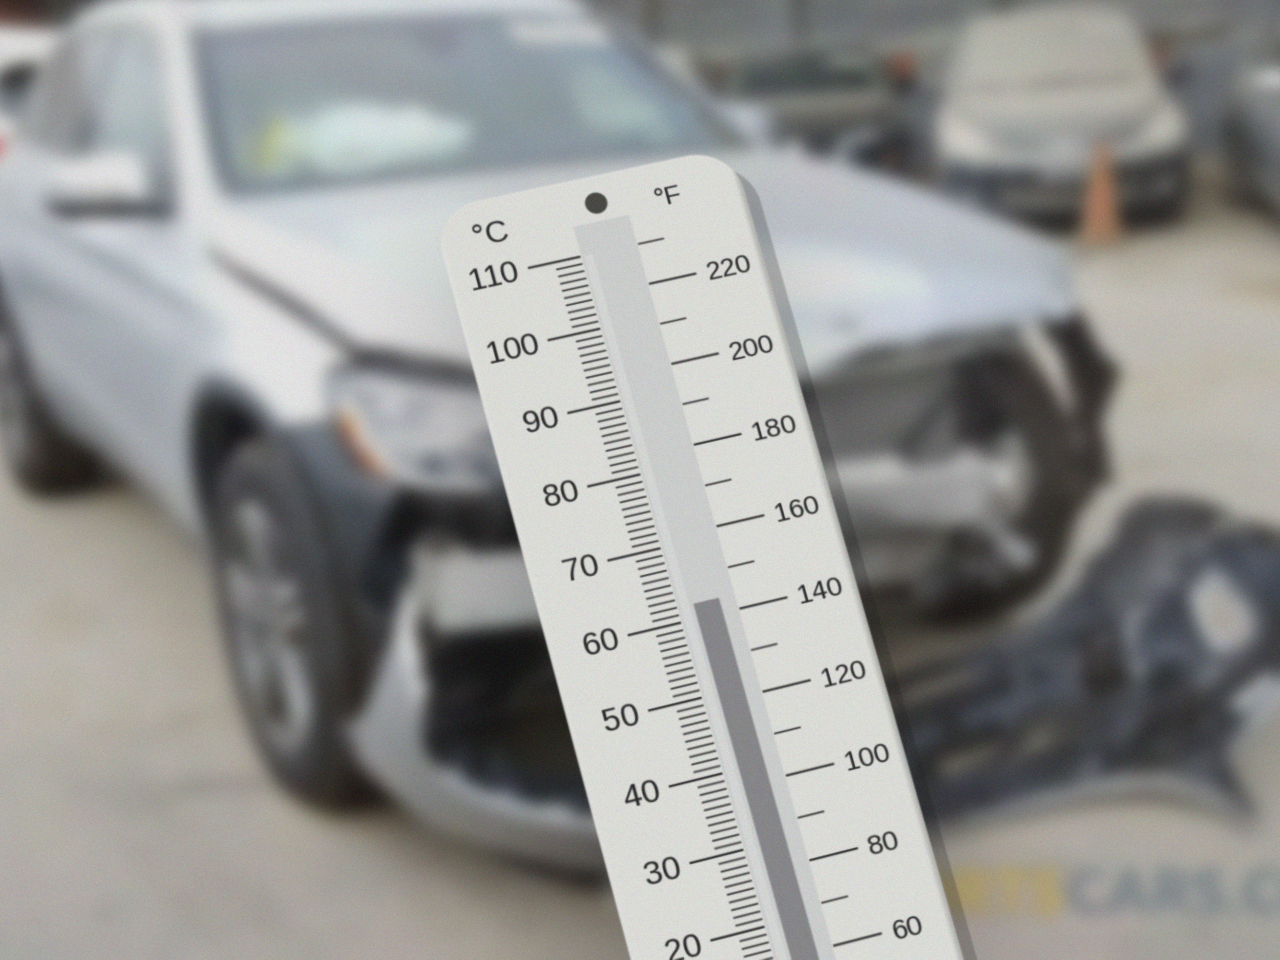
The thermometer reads 62 °C
